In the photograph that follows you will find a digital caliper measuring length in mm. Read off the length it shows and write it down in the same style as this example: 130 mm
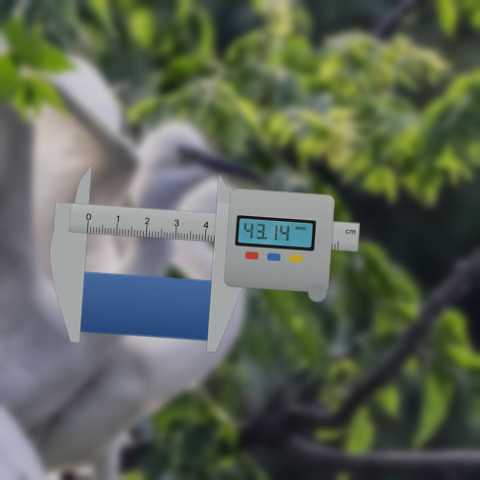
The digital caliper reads 43.14 mm
